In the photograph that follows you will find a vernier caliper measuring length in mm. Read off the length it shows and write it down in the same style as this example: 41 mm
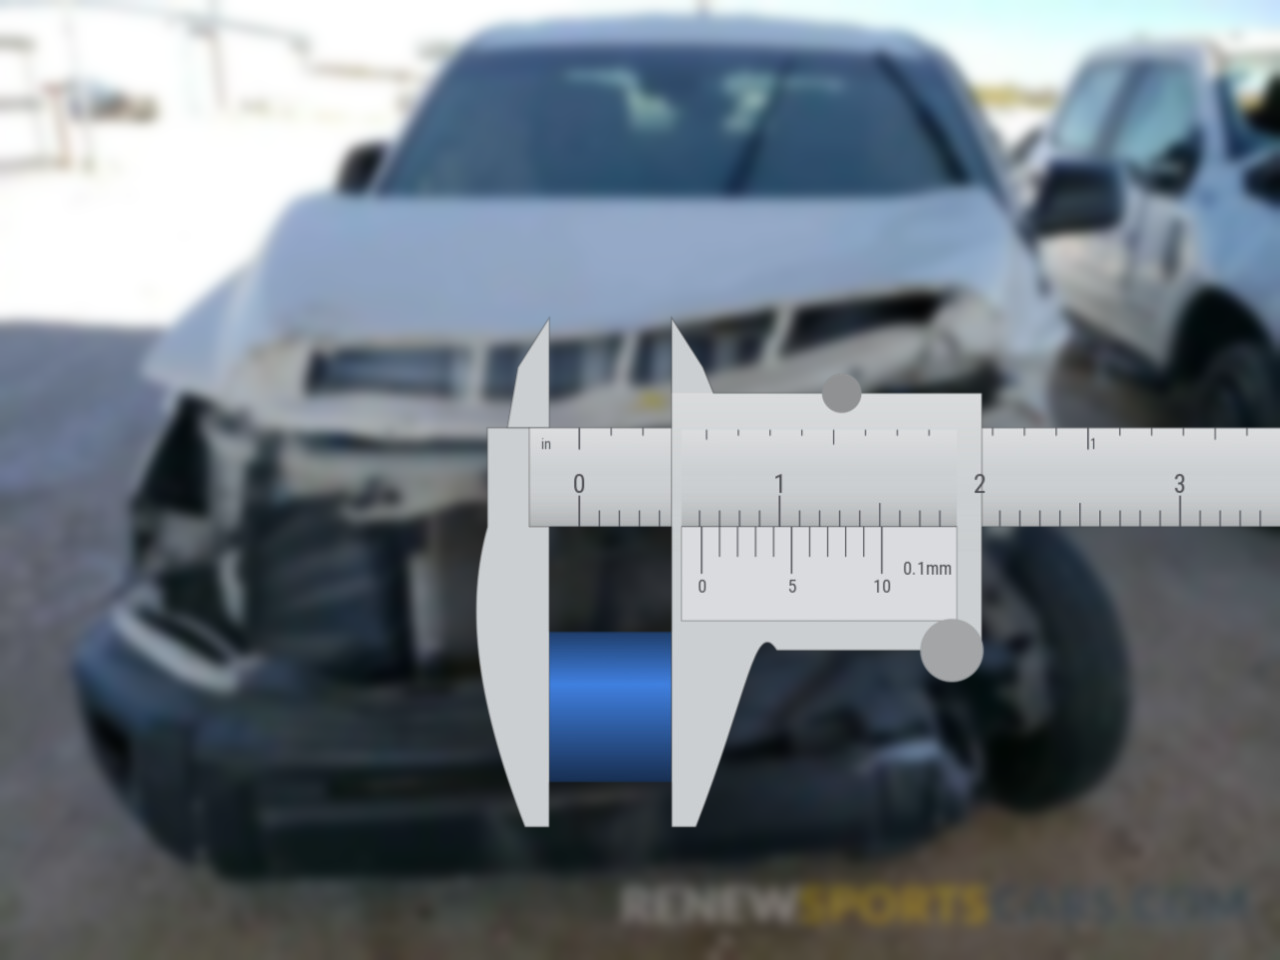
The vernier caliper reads 6.1 mm
